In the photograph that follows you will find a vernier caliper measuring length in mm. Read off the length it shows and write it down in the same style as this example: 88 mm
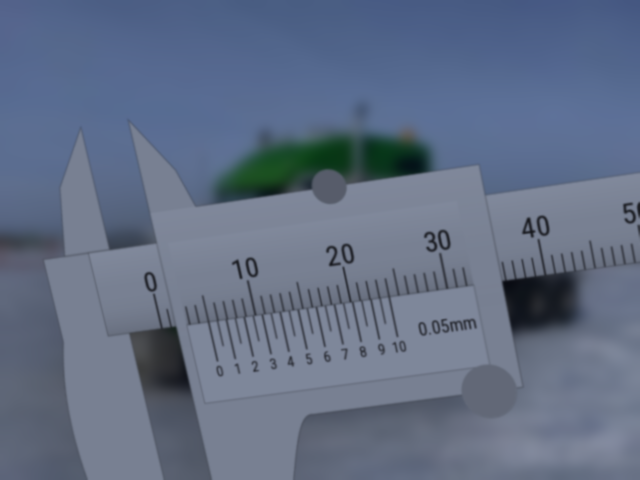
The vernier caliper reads 5.0 mm
